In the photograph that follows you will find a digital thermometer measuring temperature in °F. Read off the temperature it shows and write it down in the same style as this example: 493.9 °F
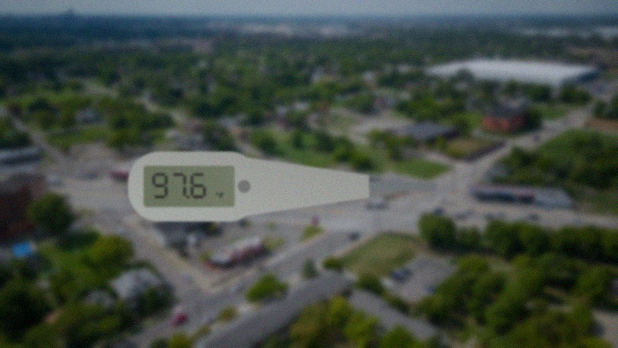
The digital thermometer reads 97.6 °F
